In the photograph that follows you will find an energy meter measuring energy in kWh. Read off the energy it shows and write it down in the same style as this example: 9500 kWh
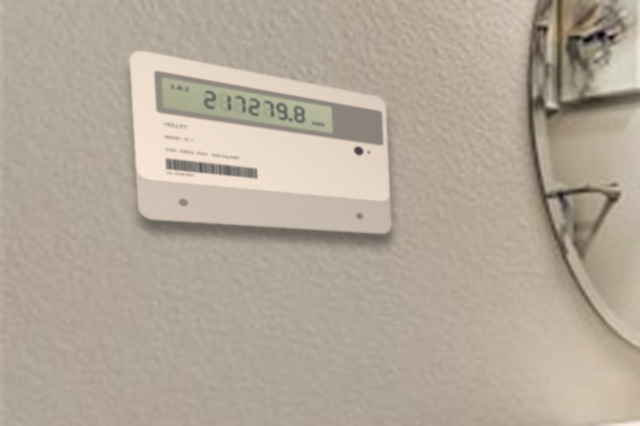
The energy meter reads 217279.8 kWh
